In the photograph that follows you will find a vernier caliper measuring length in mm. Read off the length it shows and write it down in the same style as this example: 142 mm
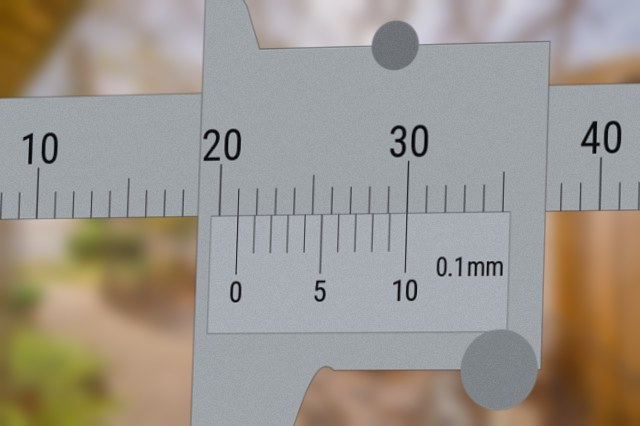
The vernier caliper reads 21.0 mm
